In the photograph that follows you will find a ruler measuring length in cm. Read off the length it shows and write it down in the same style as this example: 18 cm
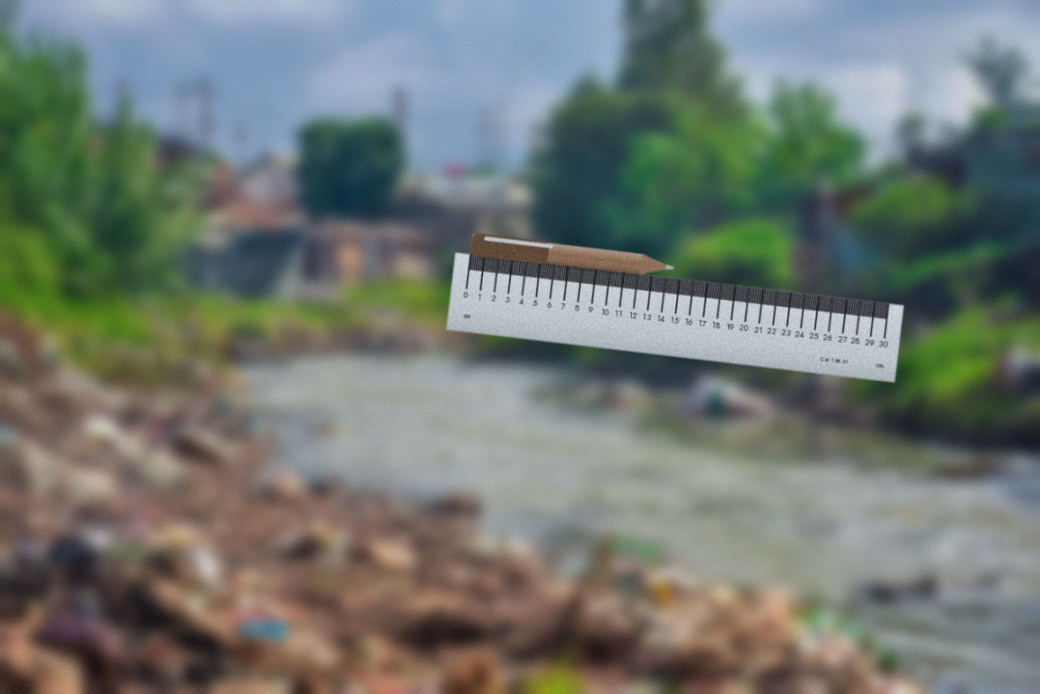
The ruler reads 14.5 cm
